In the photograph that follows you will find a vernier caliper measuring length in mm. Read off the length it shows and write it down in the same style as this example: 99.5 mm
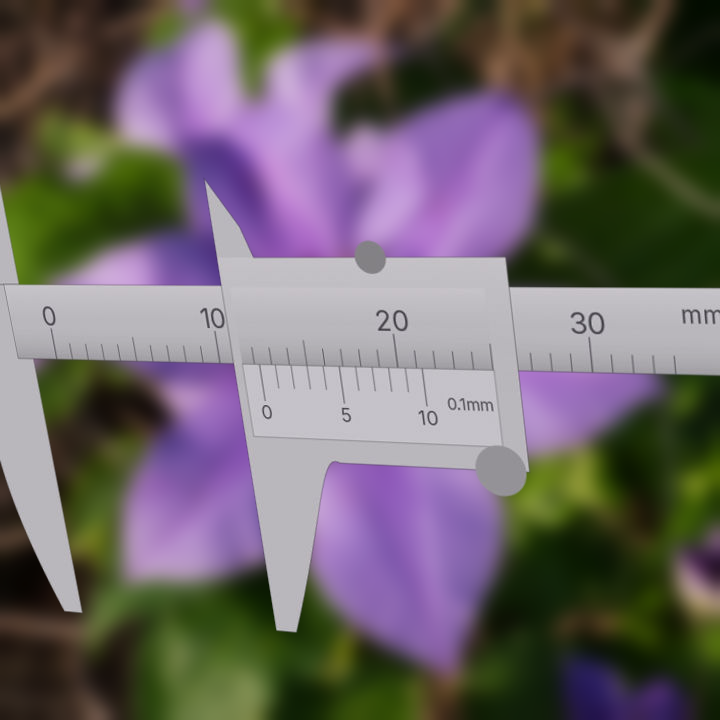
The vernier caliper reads 12.3 mm
